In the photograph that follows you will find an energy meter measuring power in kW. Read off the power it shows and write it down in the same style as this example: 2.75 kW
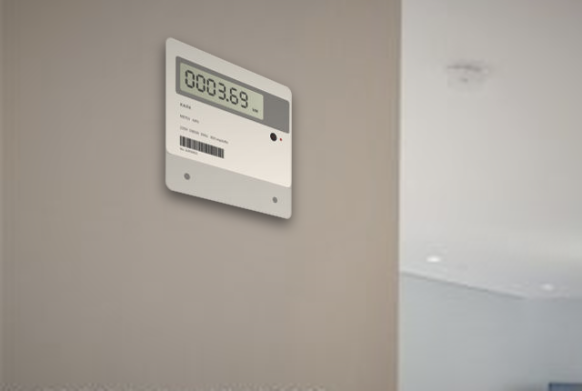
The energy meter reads 3.69 kW
